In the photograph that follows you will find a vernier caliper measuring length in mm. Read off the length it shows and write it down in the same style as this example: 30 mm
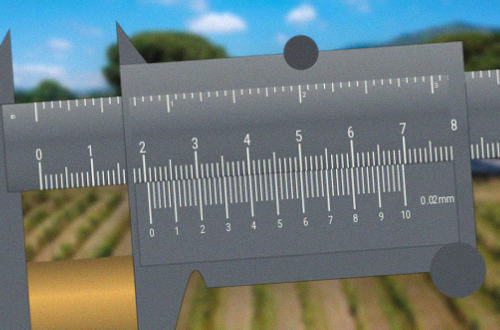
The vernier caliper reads 20.5 mm
